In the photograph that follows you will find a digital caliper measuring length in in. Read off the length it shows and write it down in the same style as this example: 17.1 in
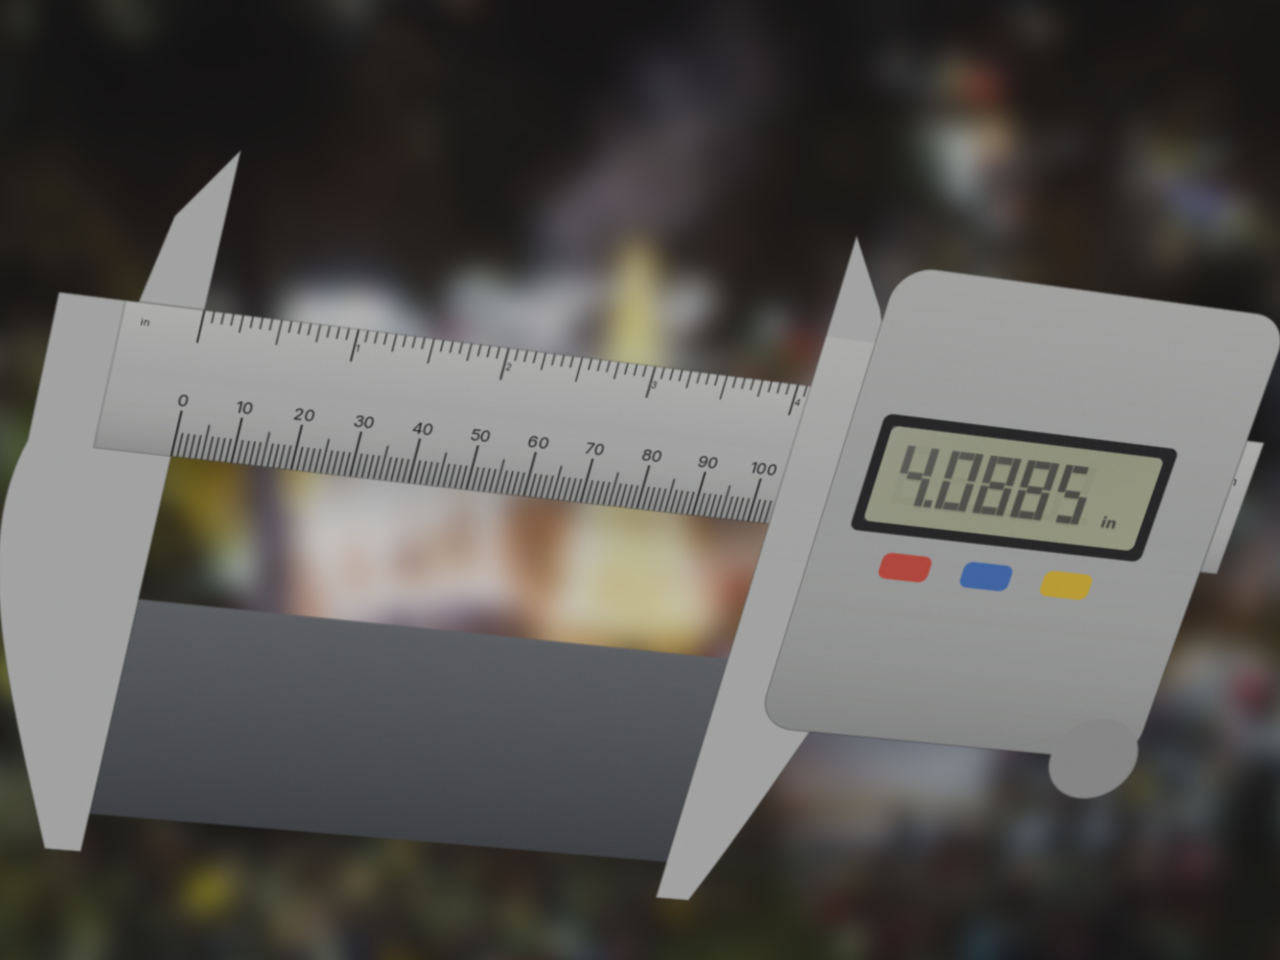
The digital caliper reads 4.0885 in
